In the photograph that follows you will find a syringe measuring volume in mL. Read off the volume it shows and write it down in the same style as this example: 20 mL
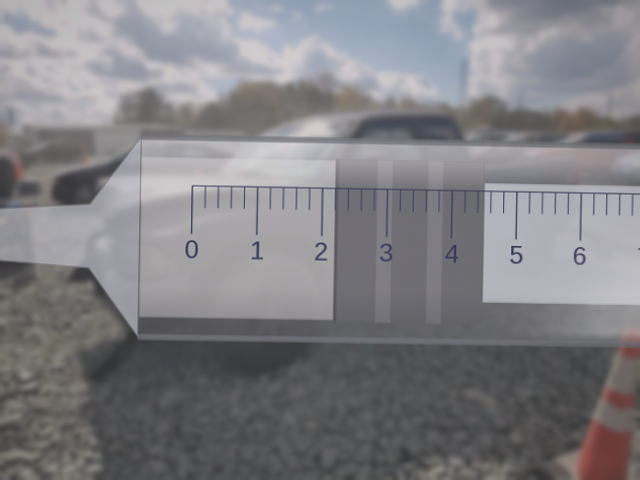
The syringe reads 2.2 mL
